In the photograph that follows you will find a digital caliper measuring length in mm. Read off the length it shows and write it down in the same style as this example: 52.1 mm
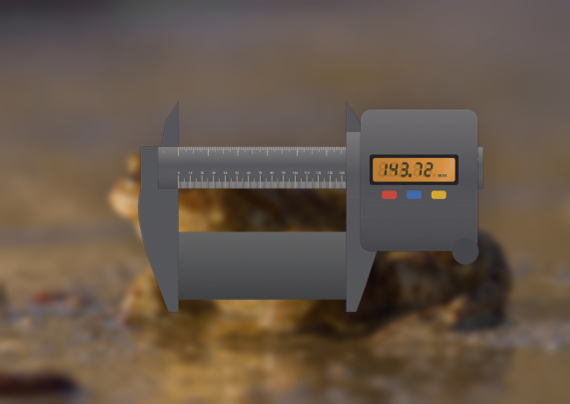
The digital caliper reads 143.72 mm
